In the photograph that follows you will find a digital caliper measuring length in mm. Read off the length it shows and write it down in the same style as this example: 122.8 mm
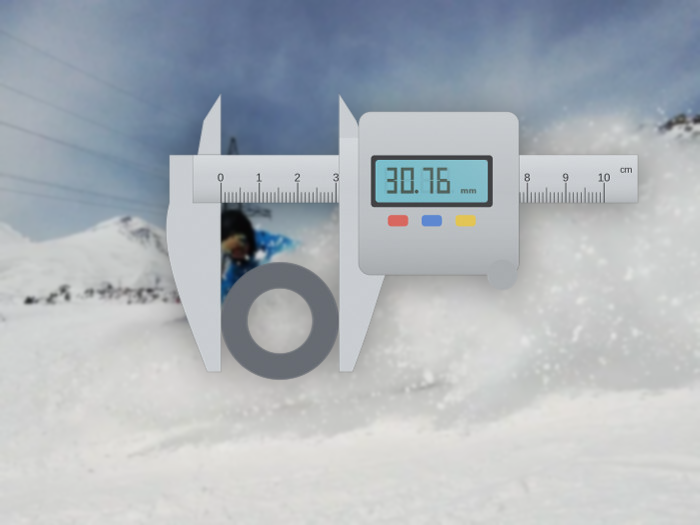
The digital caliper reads 30.76 mm
